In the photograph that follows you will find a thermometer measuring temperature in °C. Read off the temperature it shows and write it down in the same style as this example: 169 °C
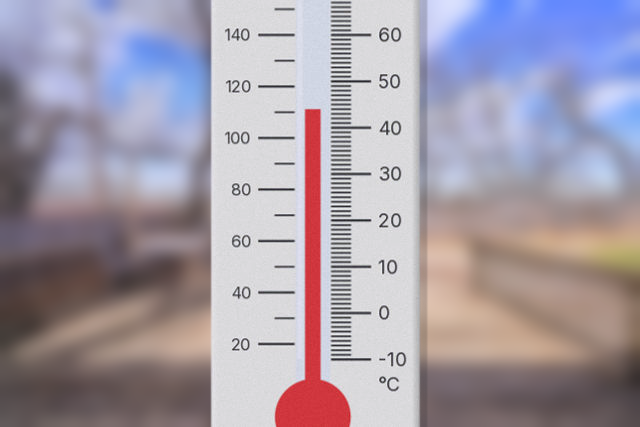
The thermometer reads 44 °C
